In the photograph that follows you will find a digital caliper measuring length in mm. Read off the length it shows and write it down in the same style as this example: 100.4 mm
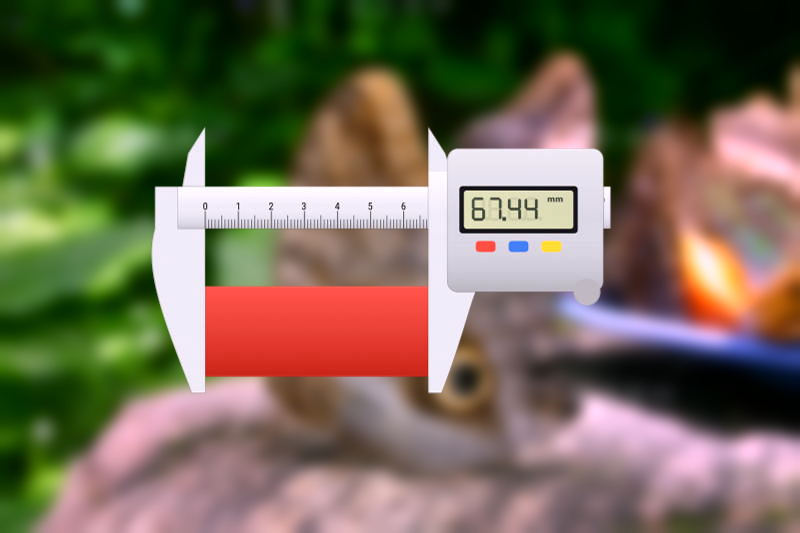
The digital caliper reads 67.44 mm
